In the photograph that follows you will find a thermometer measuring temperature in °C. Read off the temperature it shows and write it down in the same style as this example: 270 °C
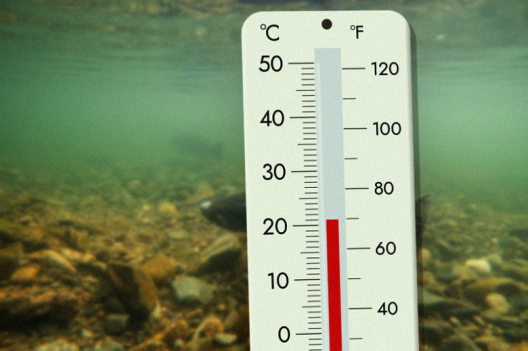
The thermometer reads 21 °C
